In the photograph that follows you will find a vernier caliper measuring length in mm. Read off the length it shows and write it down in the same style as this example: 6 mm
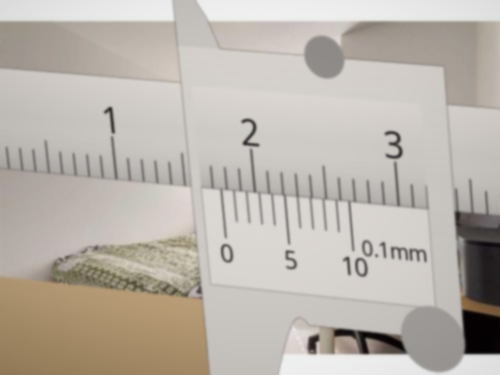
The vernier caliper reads 17.6 mm
